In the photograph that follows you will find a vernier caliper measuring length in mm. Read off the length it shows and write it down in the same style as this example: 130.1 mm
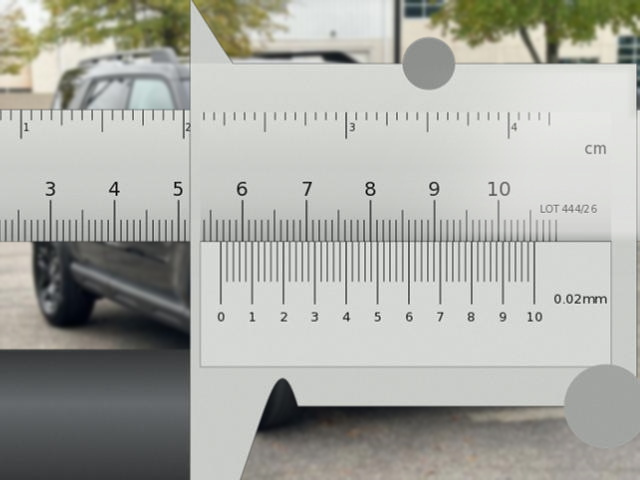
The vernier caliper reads 56.6 mm
